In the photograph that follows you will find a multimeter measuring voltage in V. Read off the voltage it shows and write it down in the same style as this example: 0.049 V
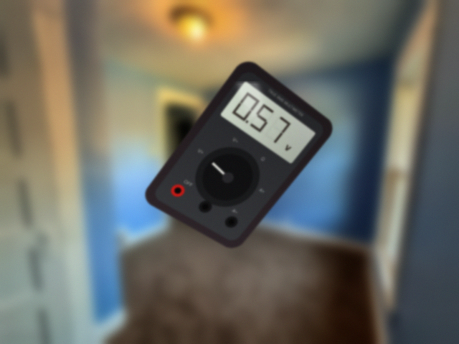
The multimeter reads 0.57 V
